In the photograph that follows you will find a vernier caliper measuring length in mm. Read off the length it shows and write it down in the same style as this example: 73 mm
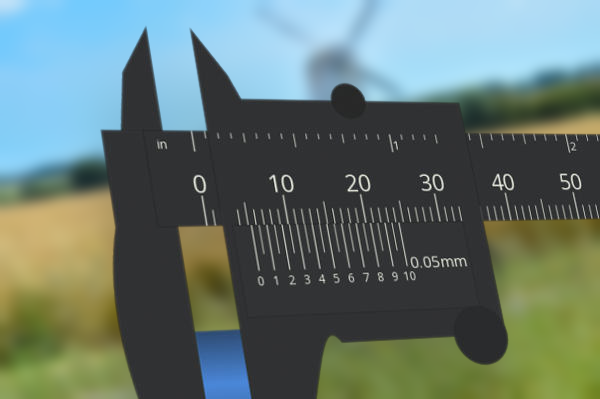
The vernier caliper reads 5.4 mm
